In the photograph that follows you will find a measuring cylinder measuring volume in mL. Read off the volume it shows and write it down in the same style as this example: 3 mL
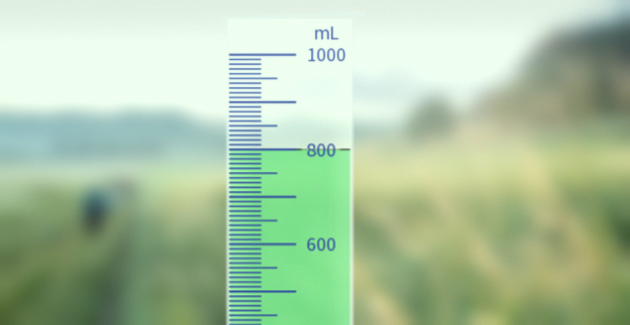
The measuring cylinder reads 800 mL
